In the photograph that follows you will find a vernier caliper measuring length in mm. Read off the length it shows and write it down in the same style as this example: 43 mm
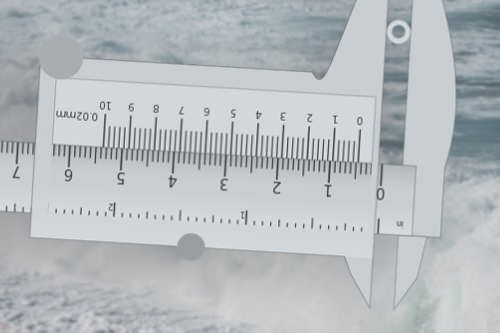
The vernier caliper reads 4.6 mm
